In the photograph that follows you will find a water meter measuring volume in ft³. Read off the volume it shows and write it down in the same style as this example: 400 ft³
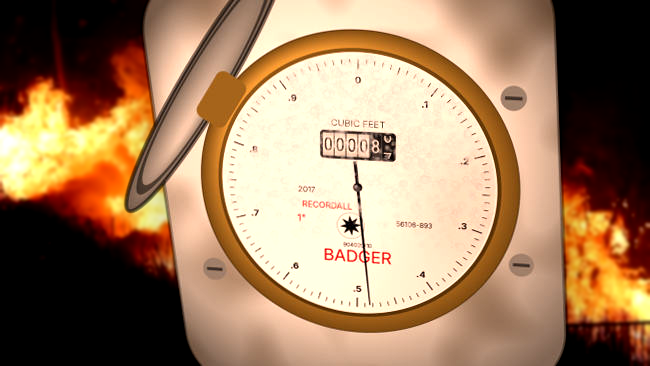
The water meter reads 86.48 ft³
